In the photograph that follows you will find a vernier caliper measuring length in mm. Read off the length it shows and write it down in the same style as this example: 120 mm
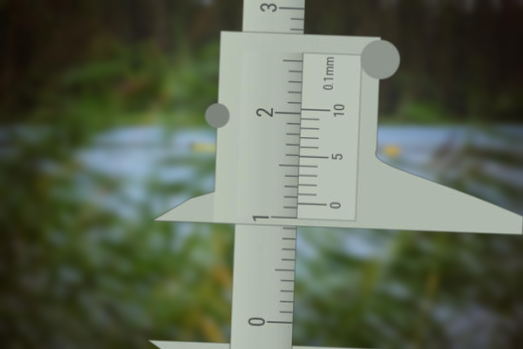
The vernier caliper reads 11.4 mm
